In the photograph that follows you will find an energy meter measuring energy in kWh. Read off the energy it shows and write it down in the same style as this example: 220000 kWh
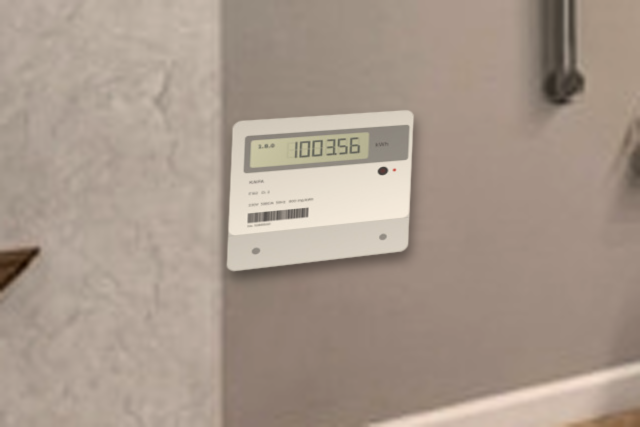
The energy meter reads 1003.56 kWh
